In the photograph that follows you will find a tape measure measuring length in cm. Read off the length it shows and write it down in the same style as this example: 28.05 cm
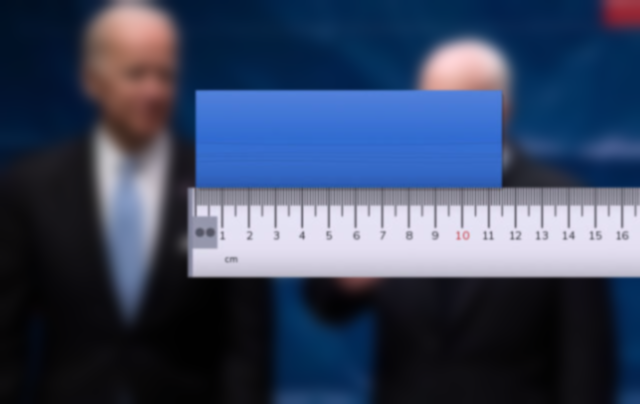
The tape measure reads 11.5 cm
